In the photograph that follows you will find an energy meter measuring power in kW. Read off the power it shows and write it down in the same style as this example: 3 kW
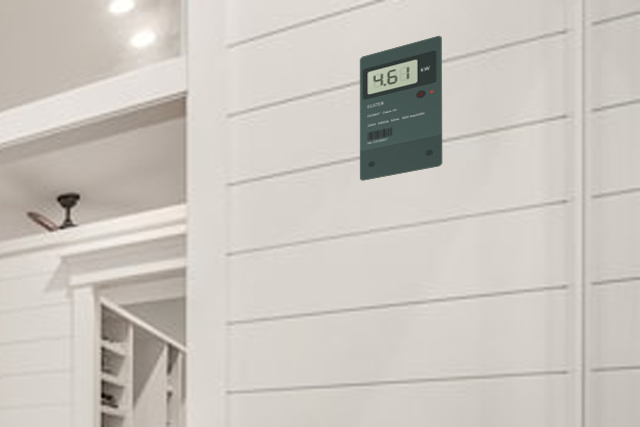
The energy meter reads 4.61 kW
